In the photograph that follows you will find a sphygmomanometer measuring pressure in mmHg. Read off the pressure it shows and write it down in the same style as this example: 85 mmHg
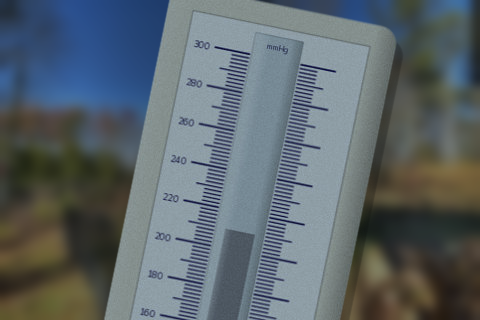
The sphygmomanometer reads 210 mmHg
